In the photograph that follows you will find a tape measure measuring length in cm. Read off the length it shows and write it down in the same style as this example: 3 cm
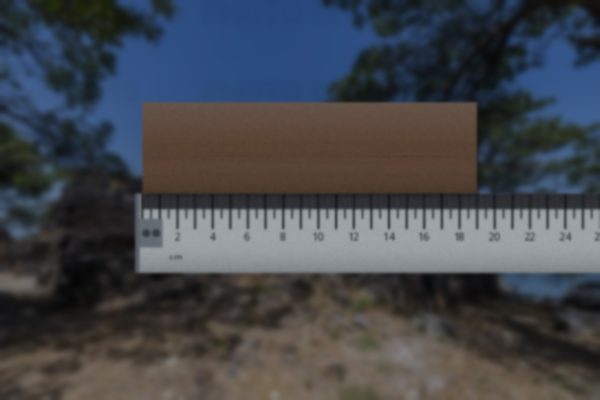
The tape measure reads 19 cm
